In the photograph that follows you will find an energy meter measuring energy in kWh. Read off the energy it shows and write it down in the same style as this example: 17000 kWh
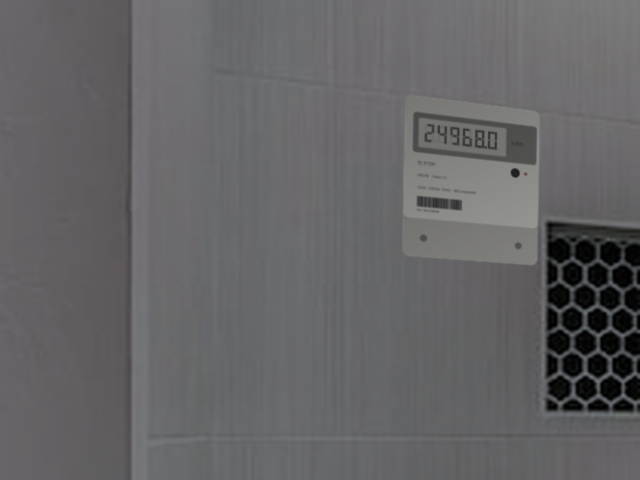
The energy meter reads 24968.0 kWh
